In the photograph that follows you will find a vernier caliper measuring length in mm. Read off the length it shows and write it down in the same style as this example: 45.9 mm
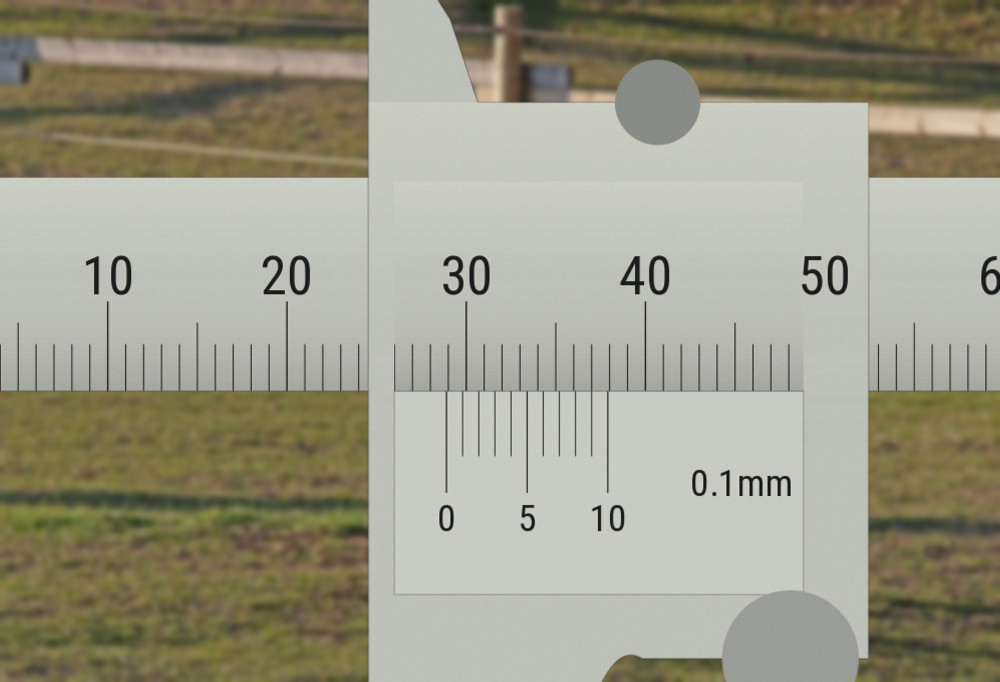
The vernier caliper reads 28.9 mm
